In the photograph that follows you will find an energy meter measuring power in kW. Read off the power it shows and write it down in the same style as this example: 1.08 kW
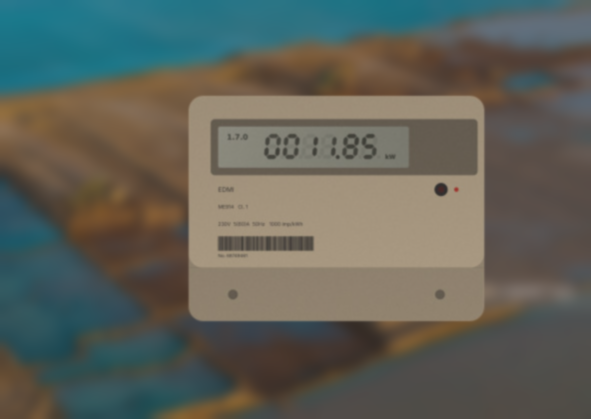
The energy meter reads 11.85 kW
